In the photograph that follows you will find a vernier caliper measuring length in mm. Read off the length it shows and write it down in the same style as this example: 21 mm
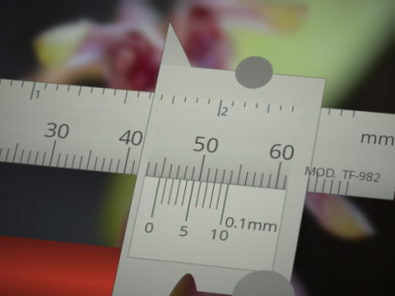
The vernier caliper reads 44.8 mm
